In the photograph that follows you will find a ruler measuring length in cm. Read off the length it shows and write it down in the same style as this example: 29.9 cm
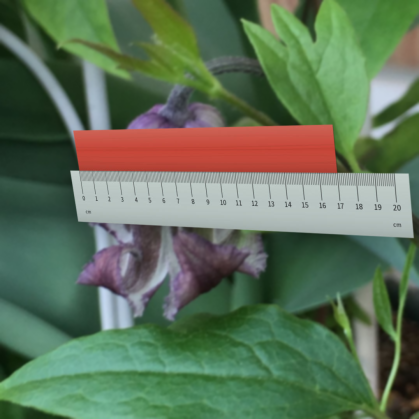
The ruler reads 17 cm
